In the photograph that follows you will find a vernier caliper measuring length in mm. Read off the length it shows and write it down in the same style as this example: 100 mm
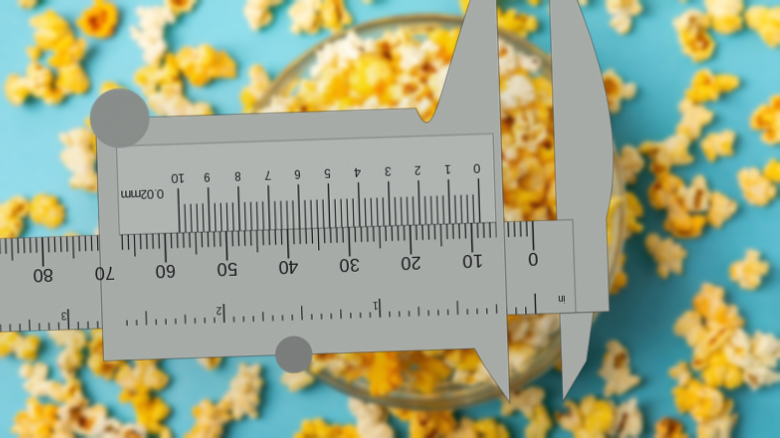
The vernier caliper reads 8.6 mm
